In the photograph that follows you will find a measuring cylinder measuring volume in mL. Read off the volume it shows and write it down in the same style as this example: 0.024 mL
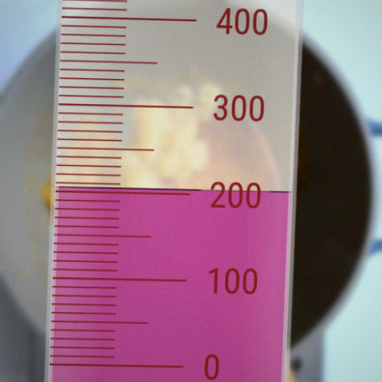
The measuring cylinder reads 205 mL
